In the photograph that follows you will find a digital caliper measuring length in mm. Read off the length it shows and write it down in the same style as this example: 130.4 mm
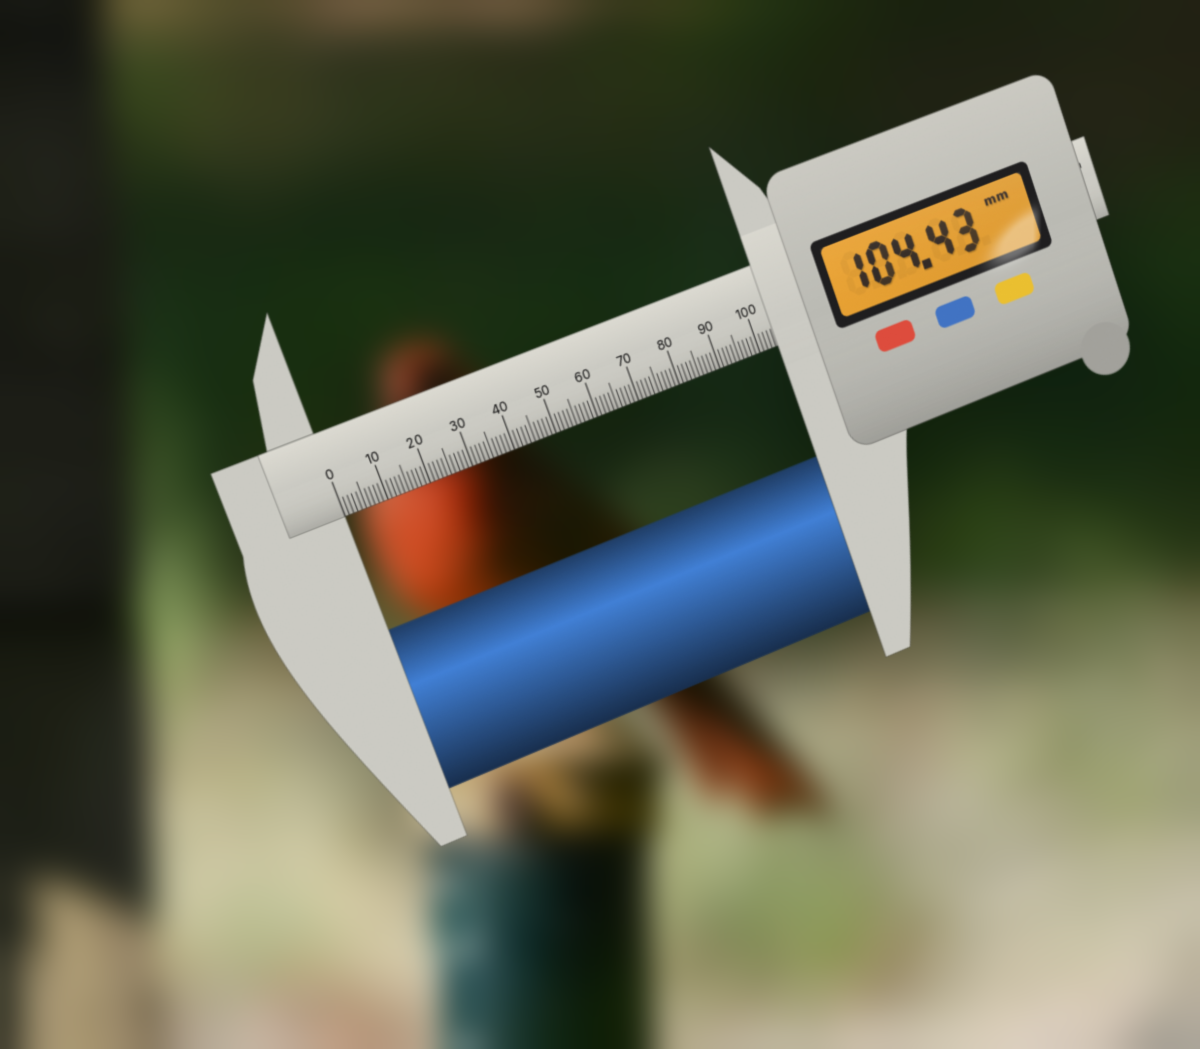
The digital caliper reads 104.43 mm
